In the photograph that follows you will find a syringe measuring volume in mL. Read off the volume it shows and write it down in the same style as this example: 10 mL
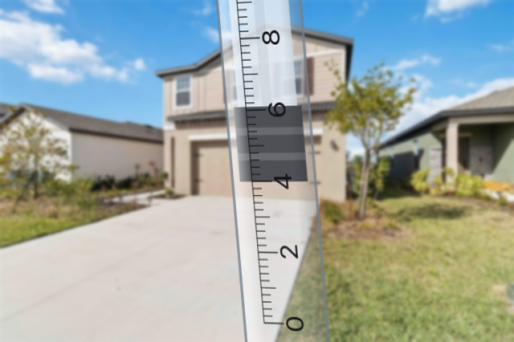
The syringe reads 4 mL
